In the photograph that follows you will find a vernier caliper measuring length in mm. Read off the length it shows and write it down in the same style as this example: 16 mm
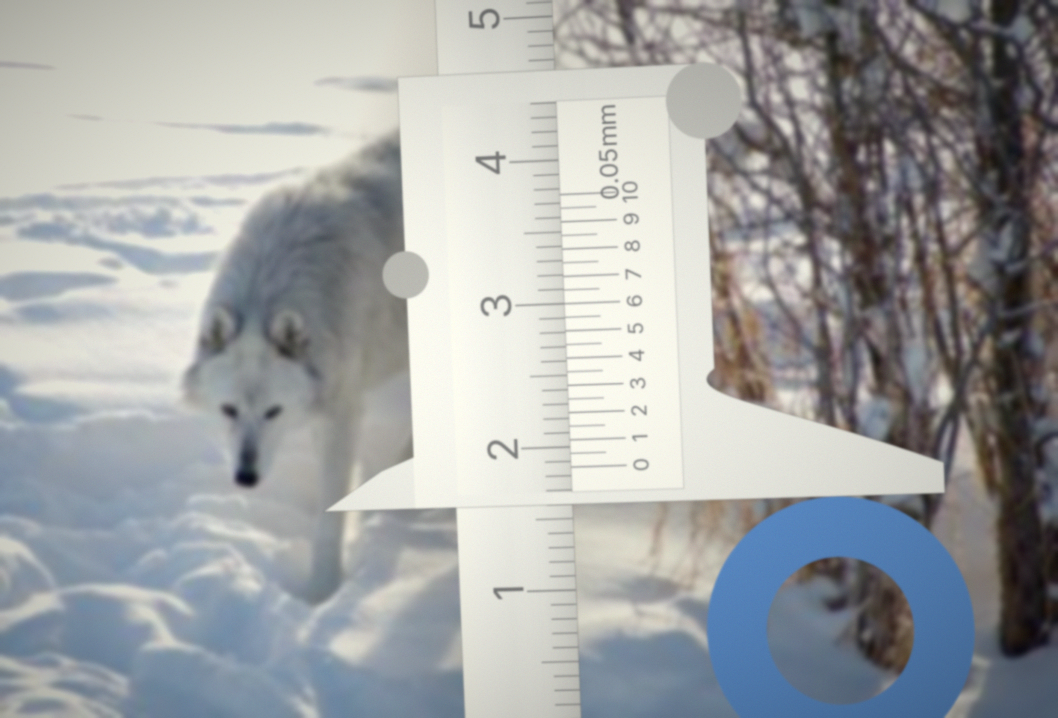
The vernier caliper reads 18.6 mm
